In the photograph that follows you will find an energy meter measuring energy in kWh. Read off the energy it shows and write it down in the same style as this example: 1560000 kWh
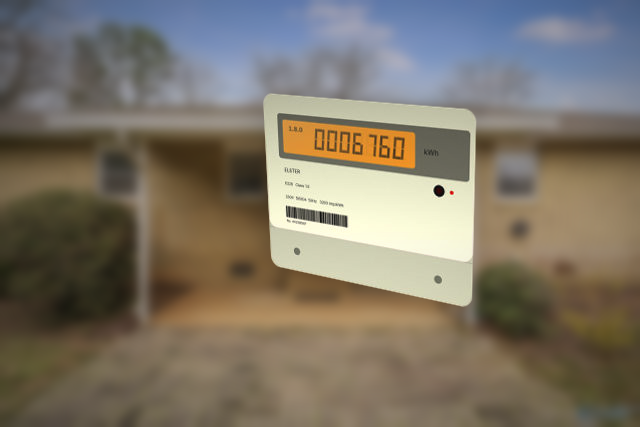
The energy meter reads 6760 kWh
